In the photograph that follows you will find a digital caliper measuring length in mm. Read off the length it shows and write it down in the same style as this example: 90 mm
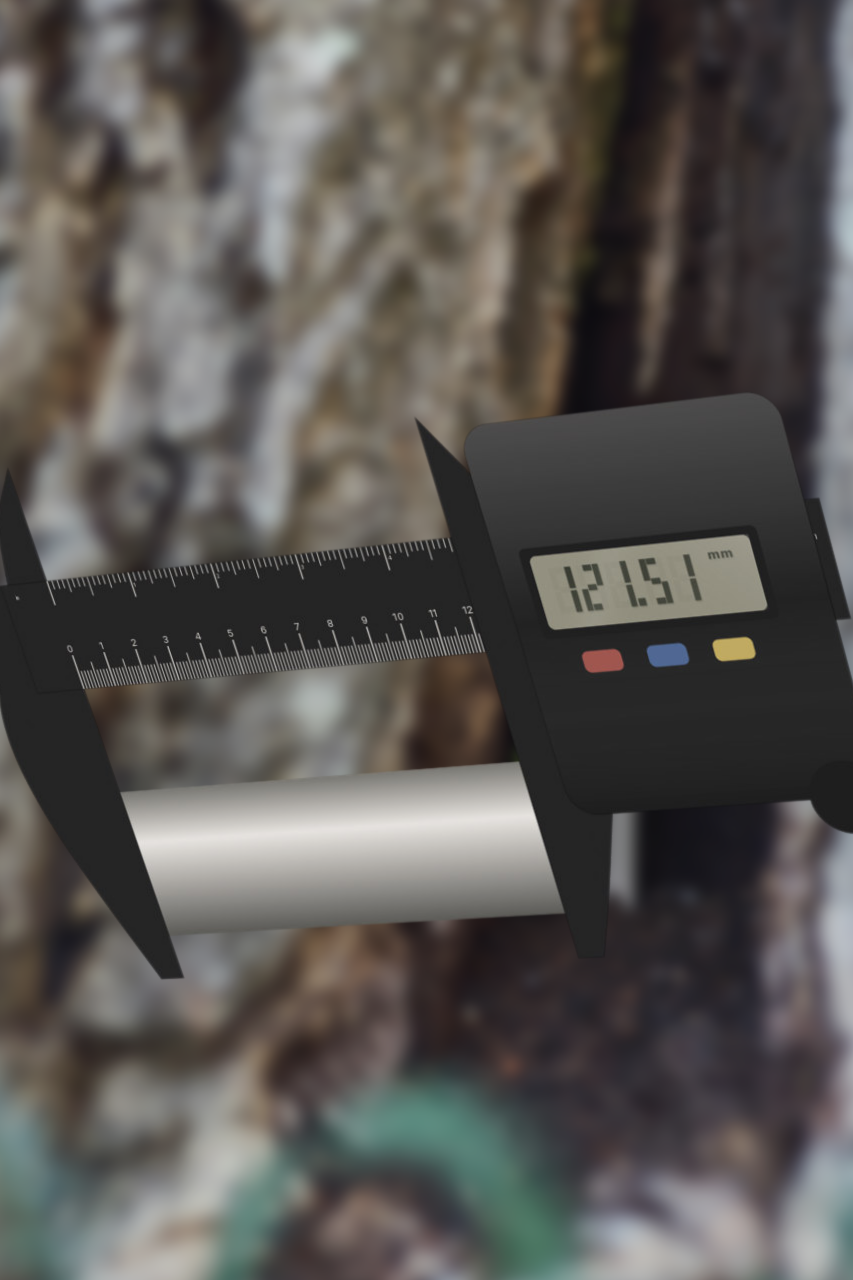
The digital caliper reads 121.51 mm
